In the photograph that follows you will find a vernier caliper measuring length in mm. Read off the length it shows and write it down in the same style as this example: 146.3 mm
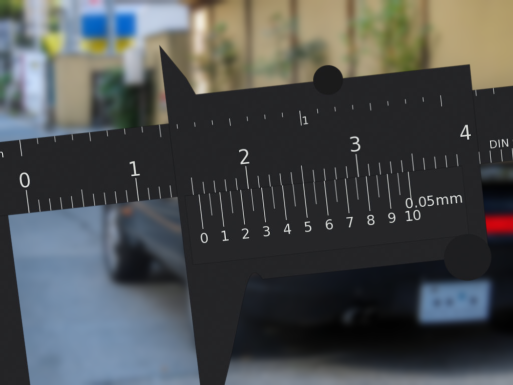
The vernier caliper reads 15.5 mm
